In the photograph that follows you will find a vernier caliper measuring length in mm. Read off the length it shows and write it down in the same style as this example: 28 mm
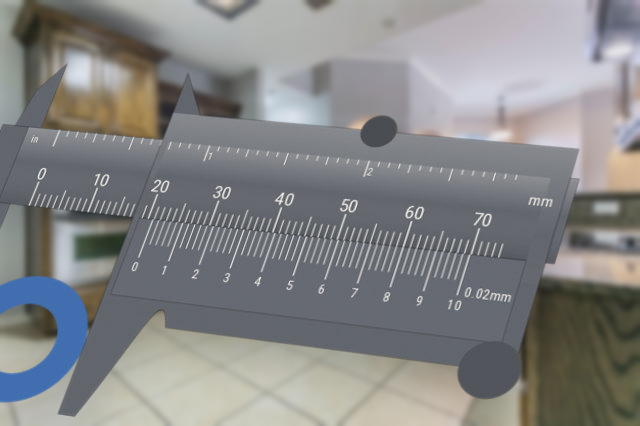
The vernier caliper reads 20.8 mm
